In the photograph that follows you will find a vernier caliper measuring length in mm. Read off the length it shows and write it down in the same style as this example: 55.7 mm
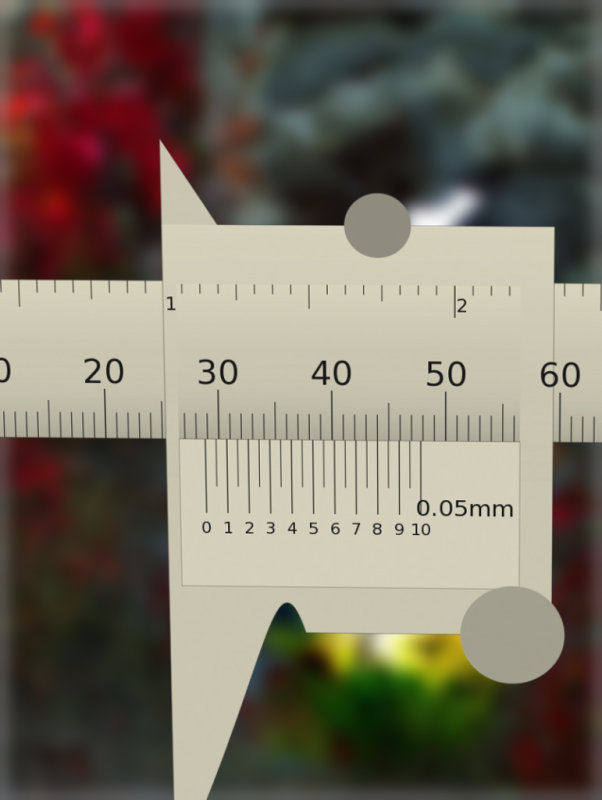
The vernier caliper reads 28.8 mm
